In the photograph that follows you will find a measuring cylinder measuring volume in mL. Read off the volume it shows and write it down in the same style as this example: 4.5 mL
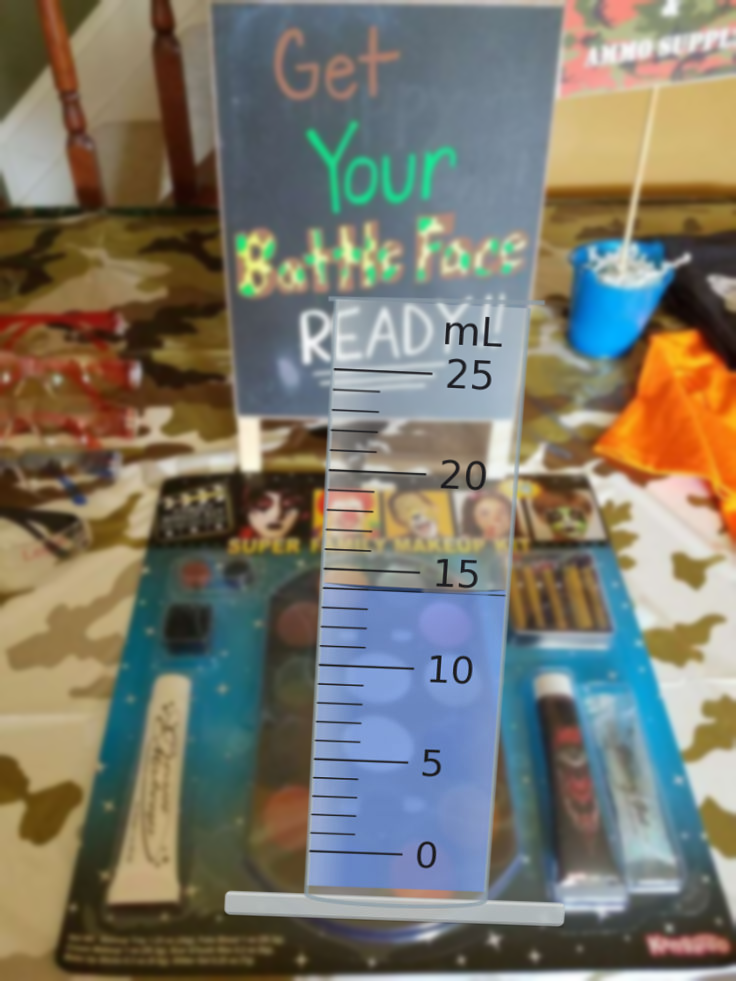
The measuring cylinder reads 14 mL
